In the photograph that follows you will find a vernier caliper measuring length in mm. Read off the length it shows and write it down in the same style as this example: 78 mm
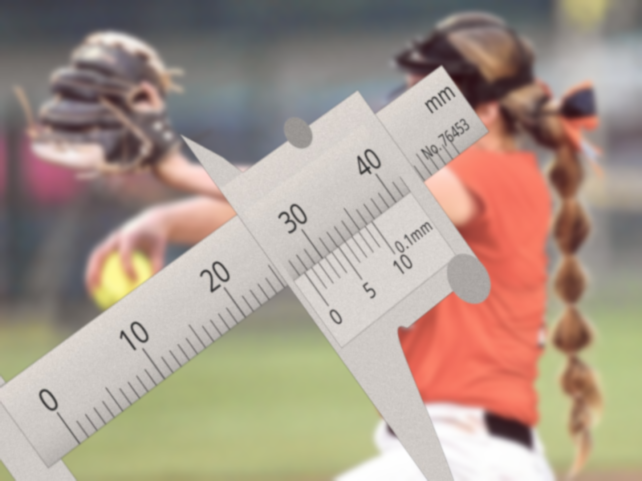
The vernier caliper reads 27.6 mm
